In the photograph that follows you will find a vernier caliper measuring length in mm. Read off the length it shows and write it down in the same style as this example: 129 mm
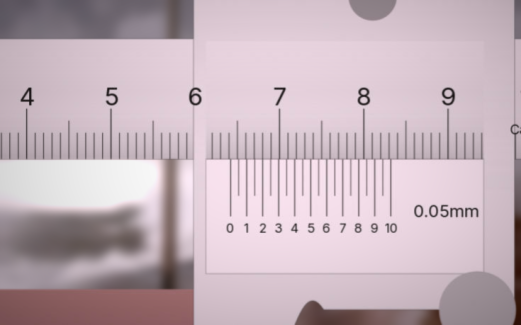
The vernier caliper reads 64.2 mm
